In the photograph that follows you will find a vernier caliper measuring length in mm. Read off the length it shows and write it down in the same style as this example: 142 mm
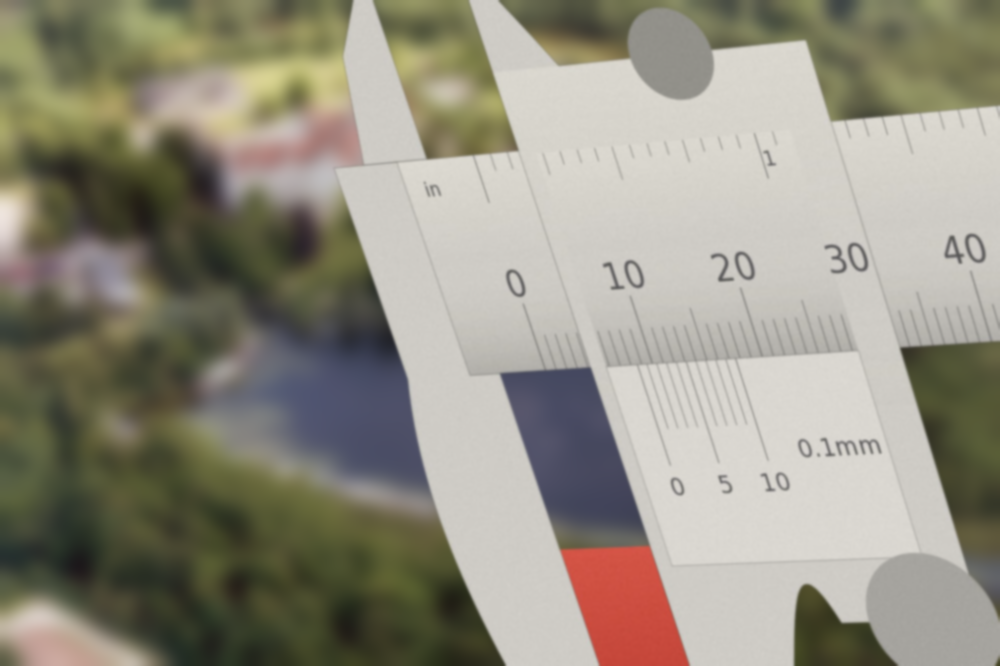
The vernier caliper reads 8.6 mm
